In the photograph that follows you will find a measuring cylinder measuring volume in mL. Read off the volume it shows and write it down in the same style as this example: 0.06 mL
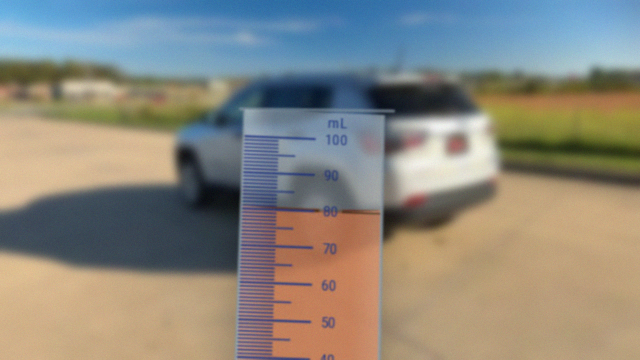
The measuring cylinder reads 80 mL
